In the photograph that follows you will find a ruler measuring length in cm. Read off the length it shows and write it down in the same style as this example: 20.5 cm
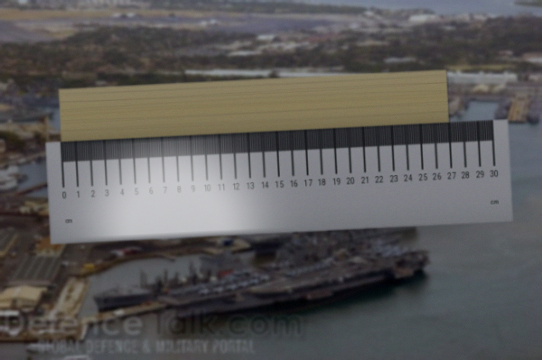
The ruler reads 27 cm
